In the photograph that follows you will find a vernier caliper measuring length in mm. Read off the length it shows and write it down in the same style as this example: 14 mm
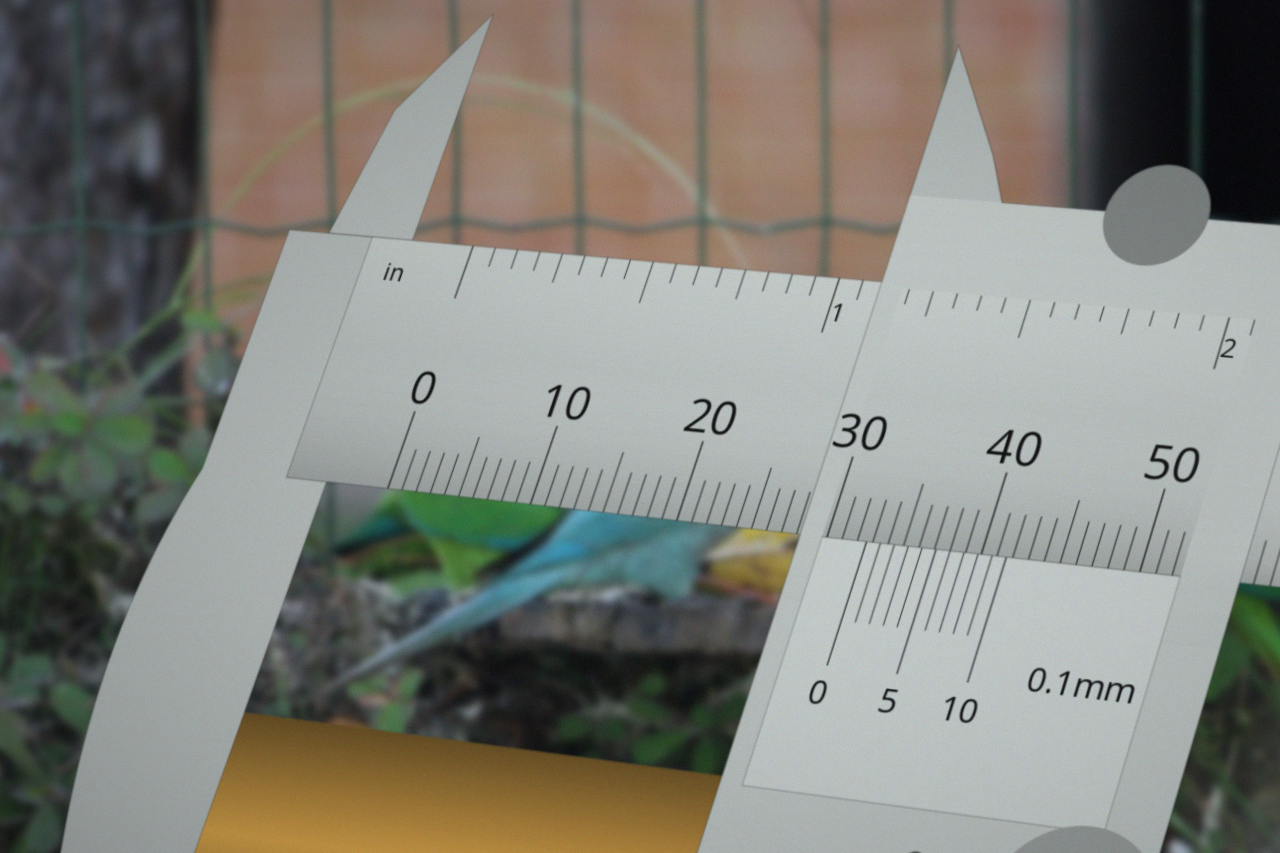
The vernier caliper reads 32.6 mm
